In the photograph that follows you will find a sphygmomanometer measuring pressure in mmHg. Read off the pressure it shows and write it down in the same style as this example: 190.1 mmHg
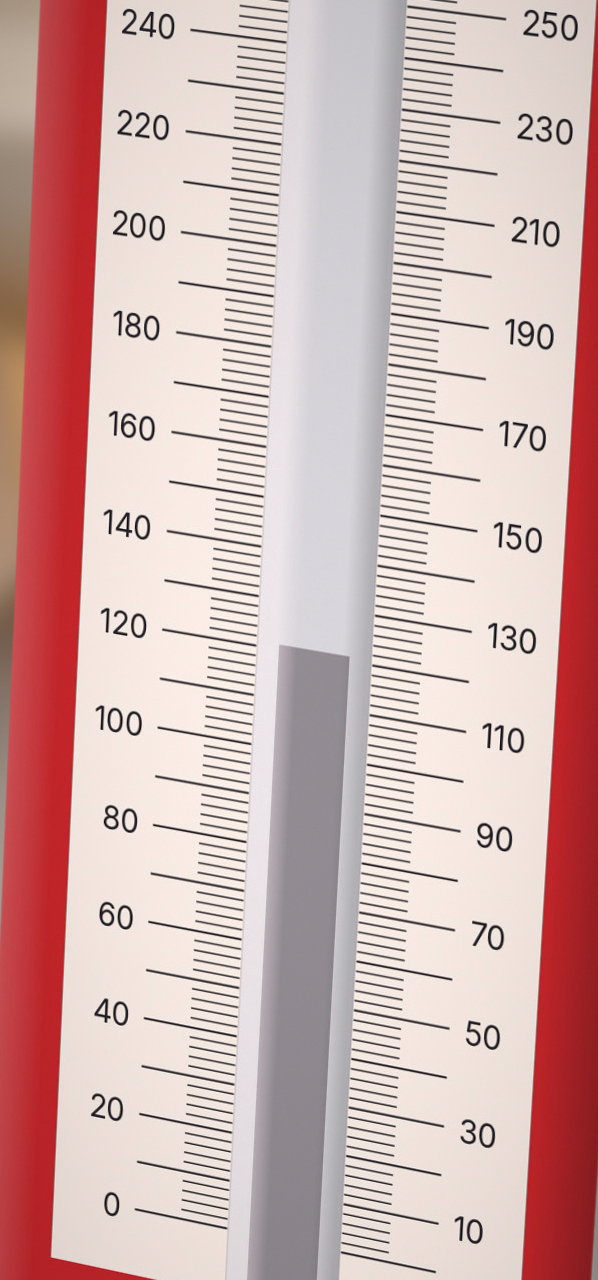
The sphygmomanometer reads 121 mmHg
